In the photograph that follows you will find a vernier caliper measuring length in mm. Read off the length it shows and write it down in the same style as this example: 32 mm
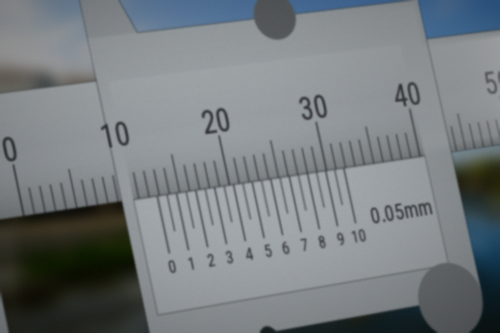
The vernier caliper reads 12.8 mm
